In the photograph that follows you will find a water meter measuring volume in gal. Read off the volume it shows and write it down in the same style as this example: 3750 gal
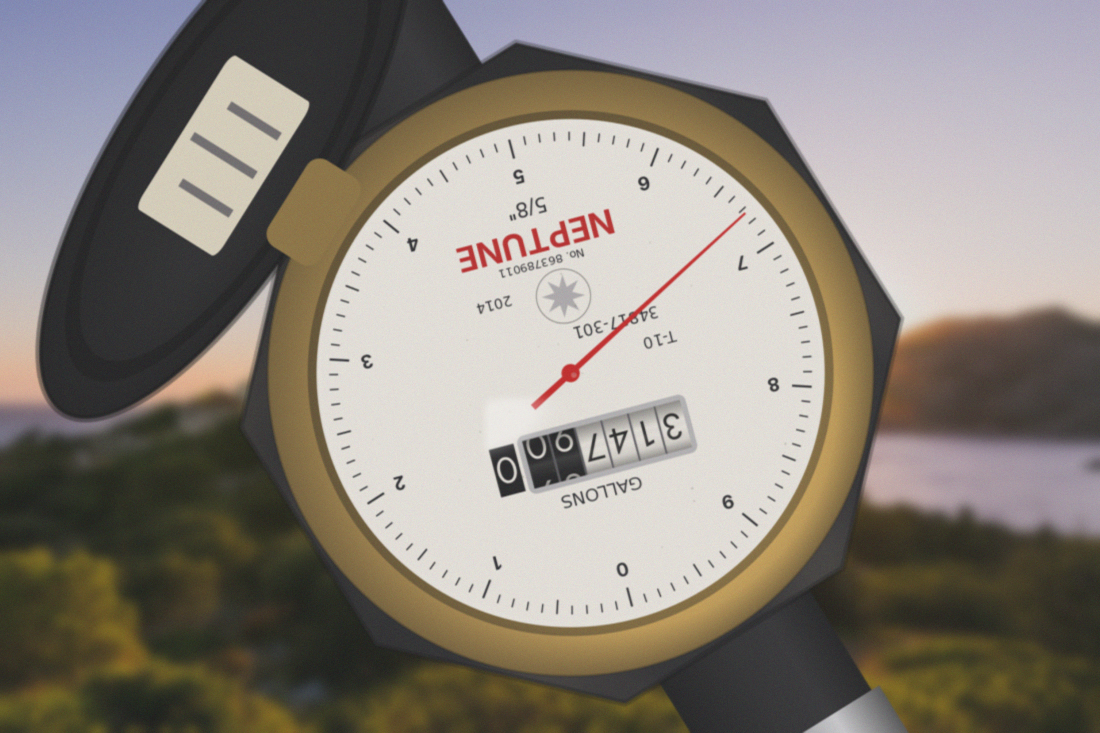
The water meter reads 3147896.7 gal
